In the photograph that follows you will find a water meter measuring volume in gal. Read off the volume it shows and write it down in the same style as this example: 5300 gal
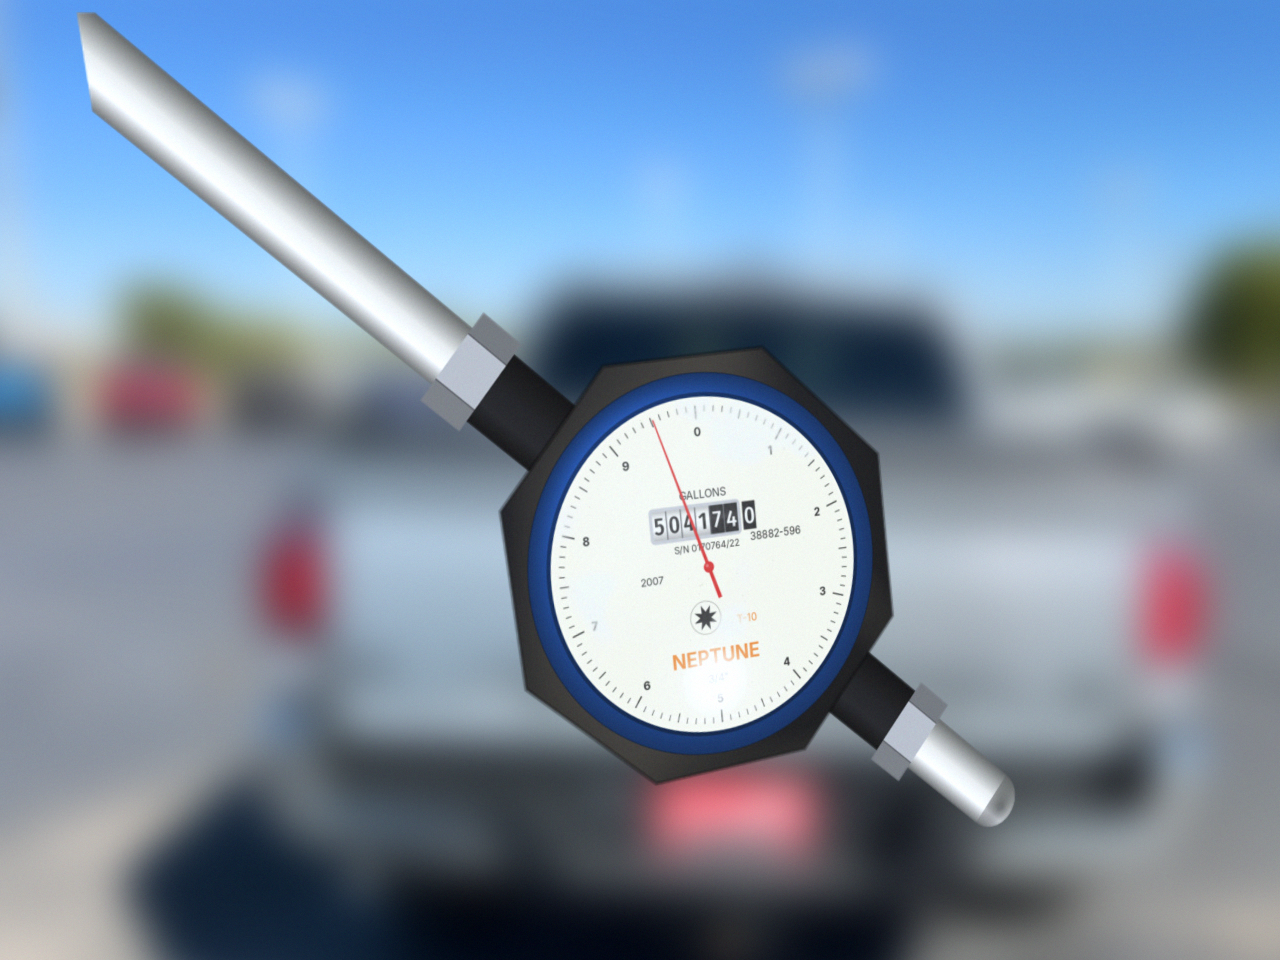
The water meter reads 5041739.5 gal
